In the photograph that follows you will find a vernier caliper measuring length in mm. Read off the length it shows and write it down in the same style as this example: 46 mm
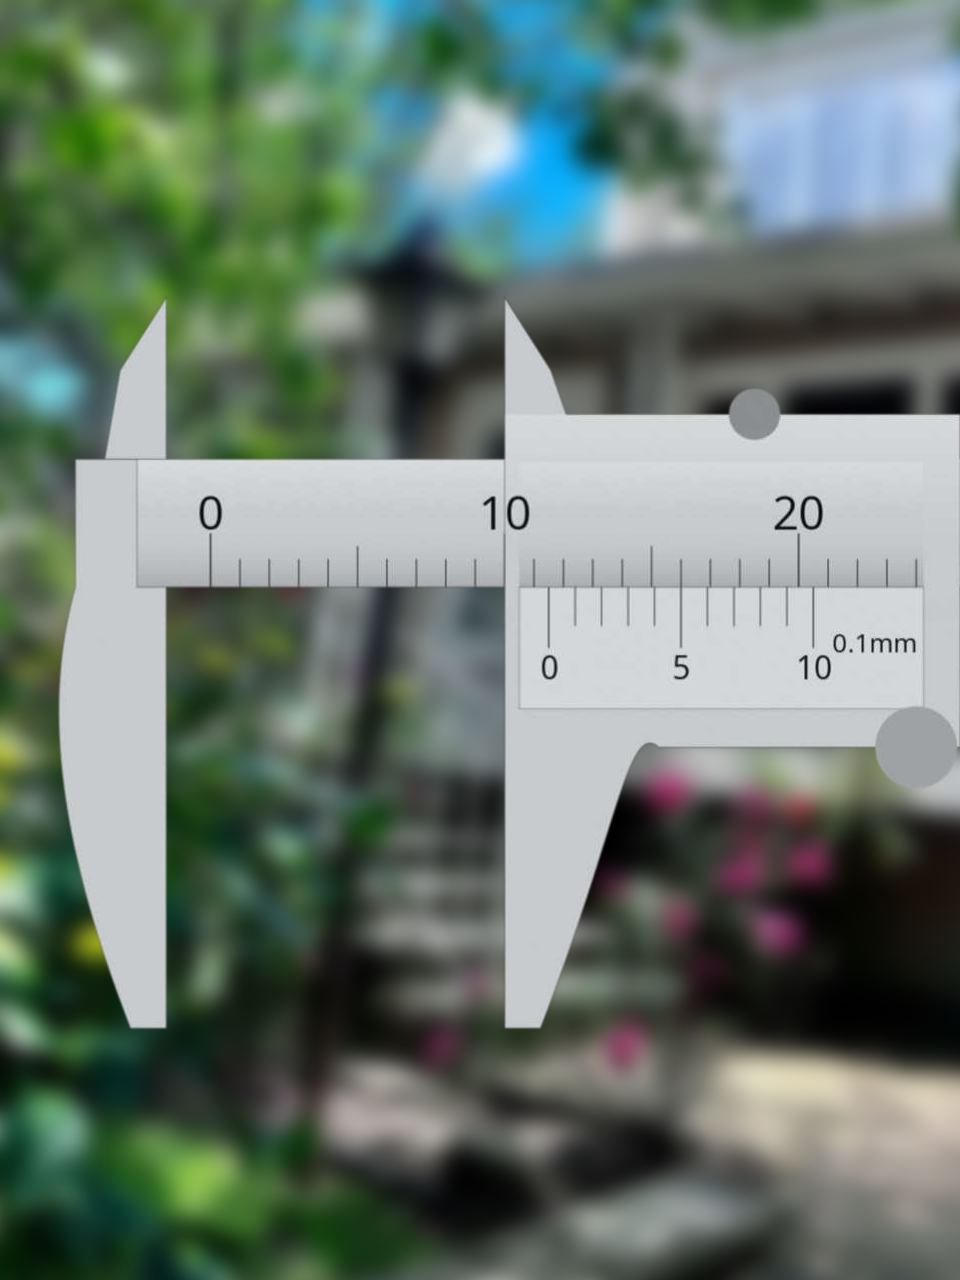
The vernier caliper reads 11.5 mm
